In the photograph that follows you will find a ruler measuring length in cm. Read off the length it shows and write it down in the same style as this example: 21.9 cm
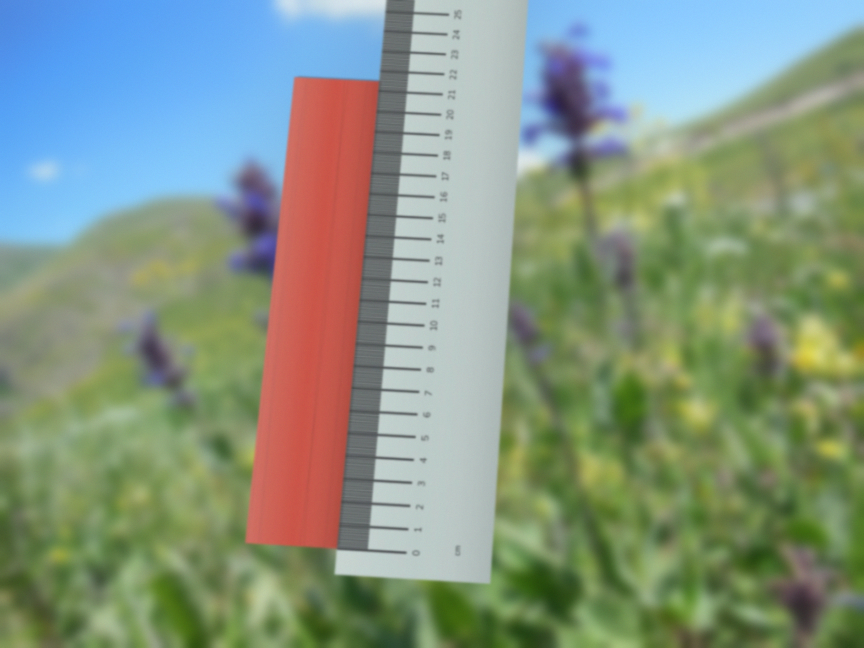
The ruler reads 21.5 cm
